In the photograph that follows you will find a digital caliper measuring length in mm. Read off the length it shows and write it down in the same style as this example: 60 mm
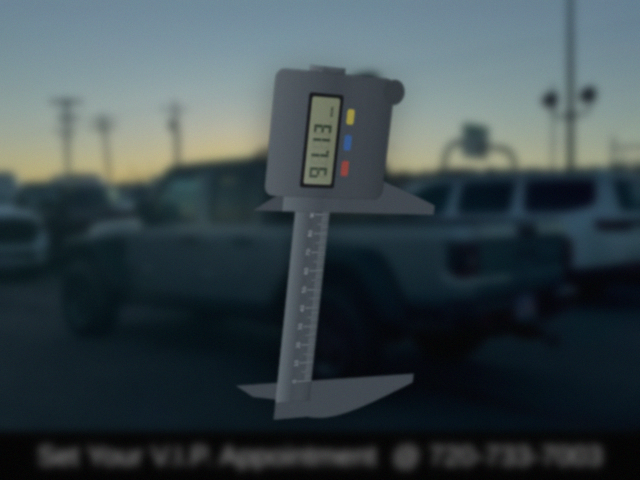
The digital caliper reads 91.13 mm
